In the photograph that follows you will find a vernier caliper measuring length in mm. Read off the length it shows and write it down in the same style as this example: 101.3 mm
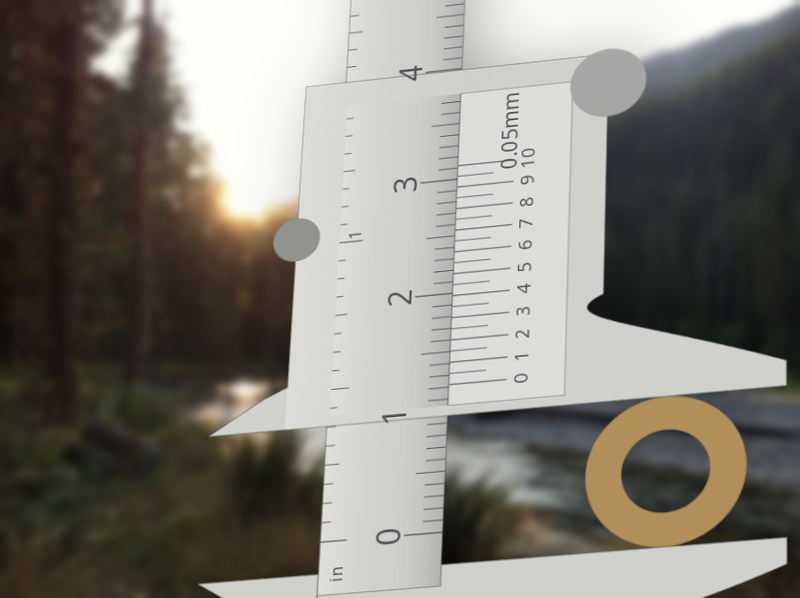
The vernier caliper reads 12.2 mm
